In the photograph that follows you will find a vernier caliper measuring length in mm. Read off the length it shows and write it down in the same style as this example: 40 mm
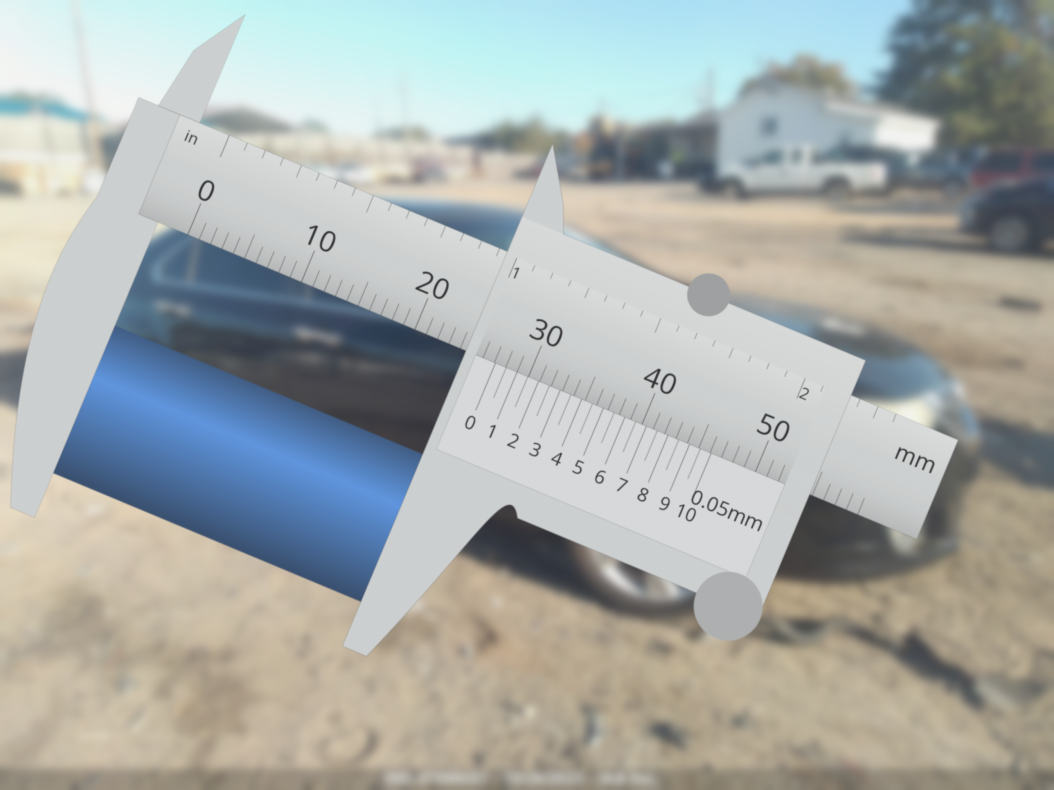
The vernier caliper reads 27.1 mm
